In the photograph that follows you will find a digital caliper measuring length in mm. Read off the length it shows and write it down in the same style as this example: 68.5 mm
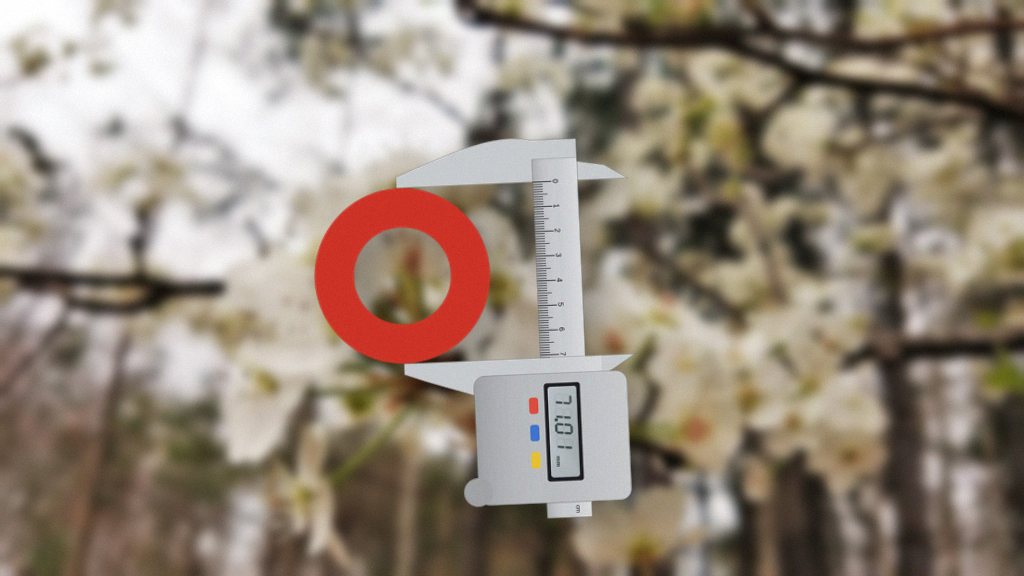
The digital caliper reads 71.01 mm
